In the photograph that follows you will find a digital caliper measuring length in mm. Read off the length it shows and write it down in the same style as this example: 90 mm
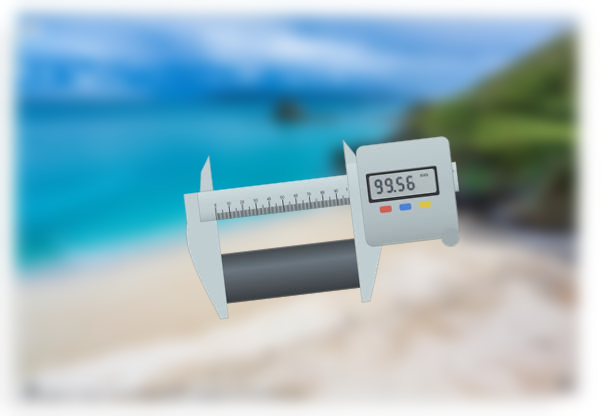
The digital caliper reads 99.56 mm
